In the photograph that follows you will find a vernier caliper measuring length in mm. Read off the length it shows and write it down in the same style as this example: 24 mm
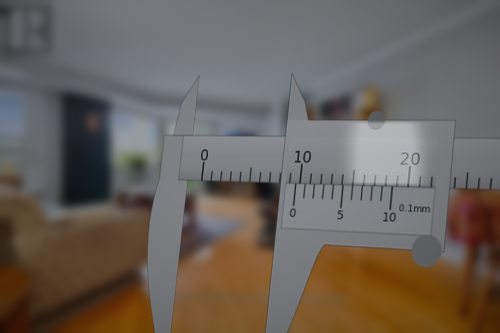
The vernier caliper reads 9.6 mm
